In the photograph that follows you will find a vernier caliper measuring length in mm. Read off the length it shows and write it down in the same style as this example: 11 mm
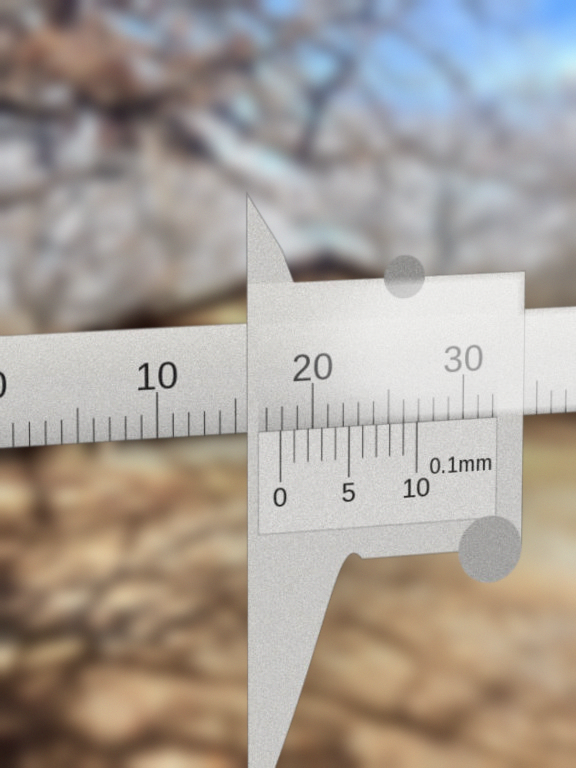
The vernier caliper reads 17.9 mm
